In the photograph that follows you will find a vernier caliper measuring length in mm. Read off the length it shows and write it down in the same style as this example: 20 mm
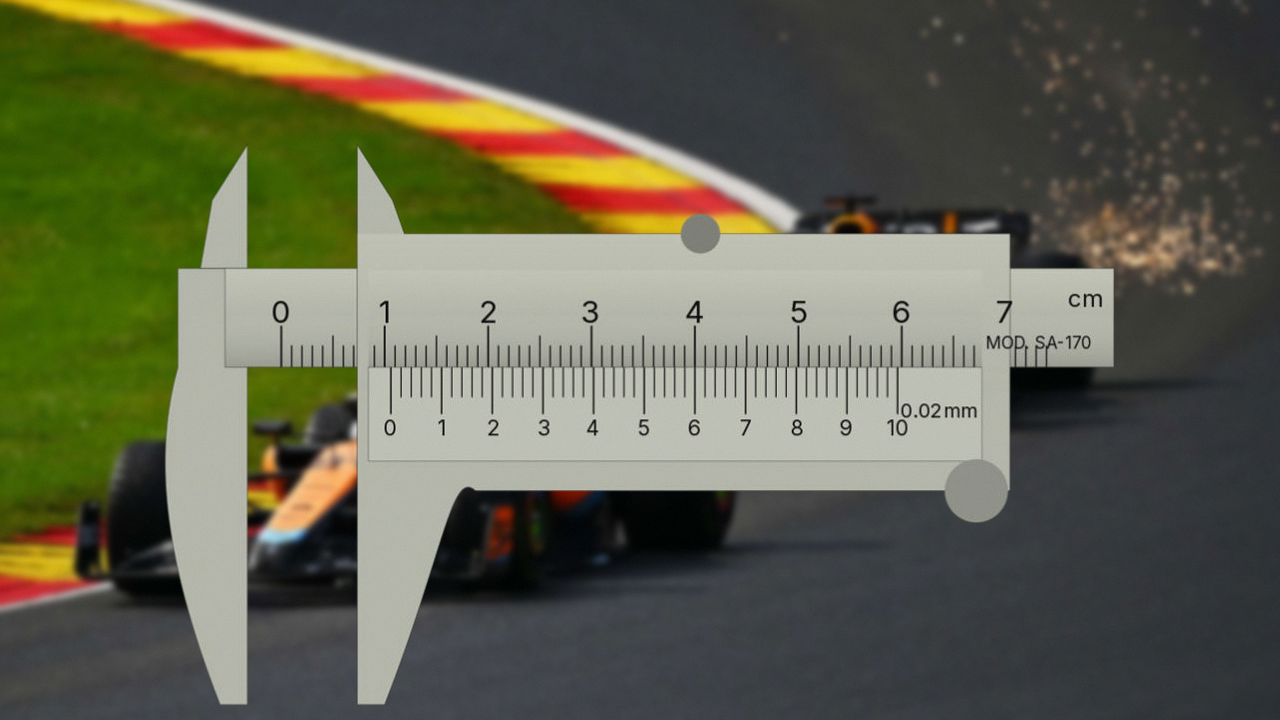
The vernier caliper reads 10.6 mm
